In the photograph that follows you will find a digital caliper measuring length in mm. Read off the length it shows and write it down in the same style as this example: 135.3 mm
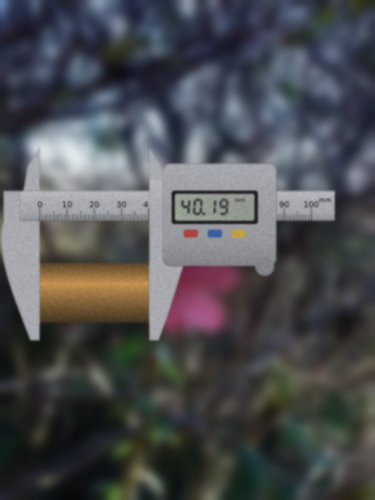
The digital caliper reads 40.19 mm
